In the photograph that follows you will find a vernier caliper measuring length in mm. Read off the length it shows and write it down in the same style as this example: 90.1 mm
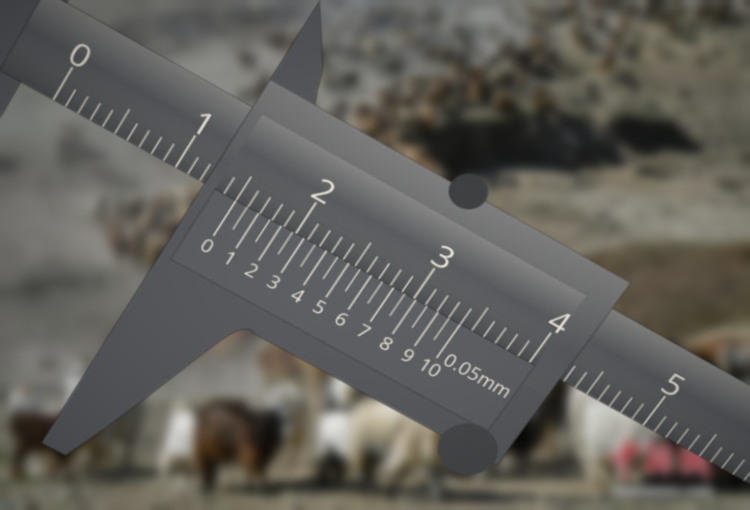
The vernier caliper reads 15.0 mm
